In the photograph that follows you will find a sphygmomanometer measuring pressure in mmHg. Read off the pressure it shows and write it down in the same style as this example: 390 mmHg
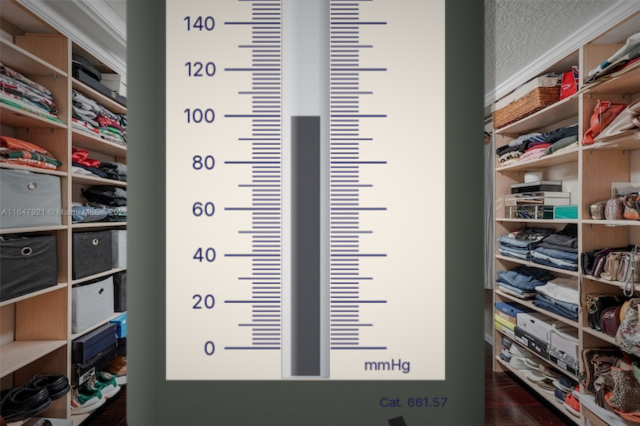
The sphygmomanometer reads 100 mmHg
